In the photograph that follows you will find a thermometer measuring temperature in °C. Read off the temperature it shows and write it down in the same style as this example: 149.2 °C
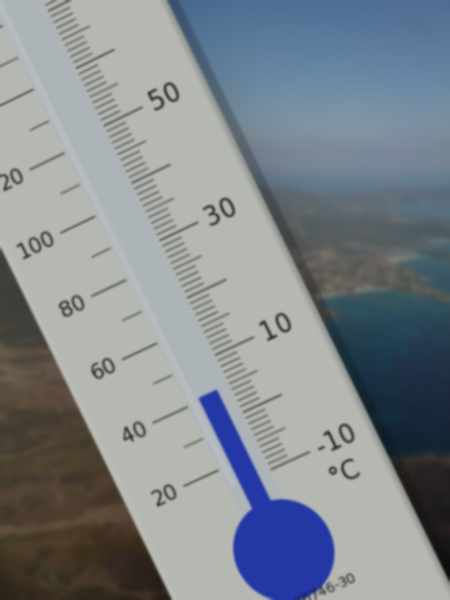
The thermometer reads 5 °C
